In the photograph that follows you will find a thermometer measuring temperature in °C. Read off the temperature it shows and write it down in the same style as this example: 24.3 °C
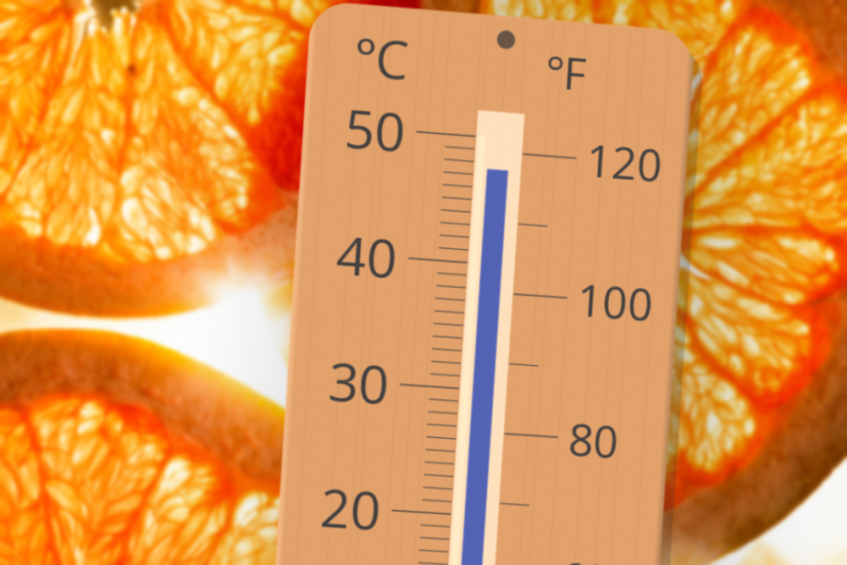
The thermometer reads 47.5 °C
